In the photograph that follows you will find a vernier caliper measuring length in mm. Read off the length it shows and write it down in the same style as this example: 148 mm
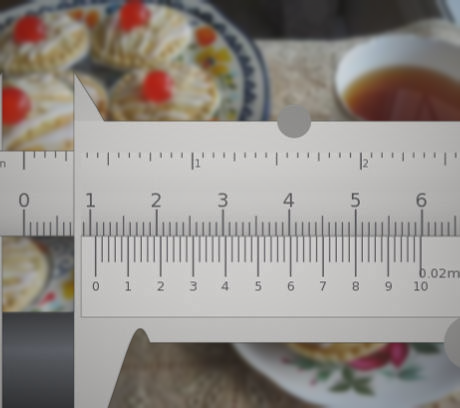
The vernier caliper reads 10.8 mm
